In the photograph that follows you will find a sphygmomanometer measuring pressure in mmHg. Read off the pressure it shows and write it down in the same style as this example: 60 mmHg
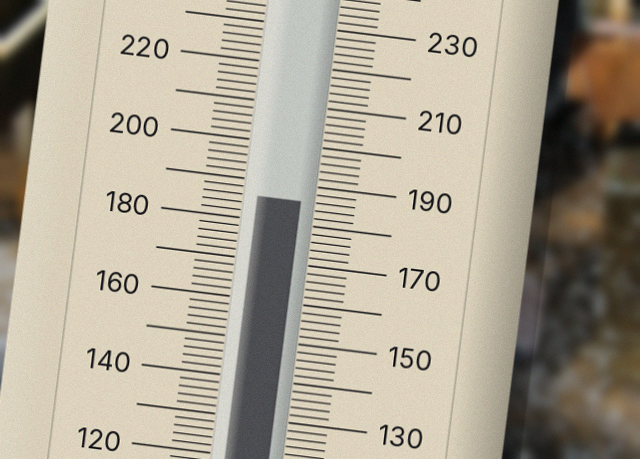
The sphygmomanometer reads 186 mmHg
